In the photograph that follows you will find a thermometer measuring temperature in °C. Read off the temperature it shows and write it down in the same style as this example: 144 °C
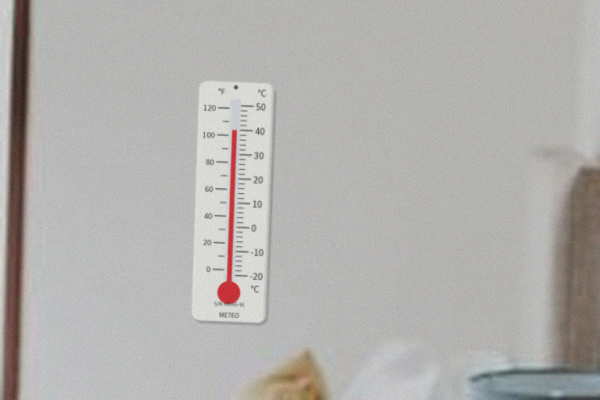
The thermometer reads 40 °C
